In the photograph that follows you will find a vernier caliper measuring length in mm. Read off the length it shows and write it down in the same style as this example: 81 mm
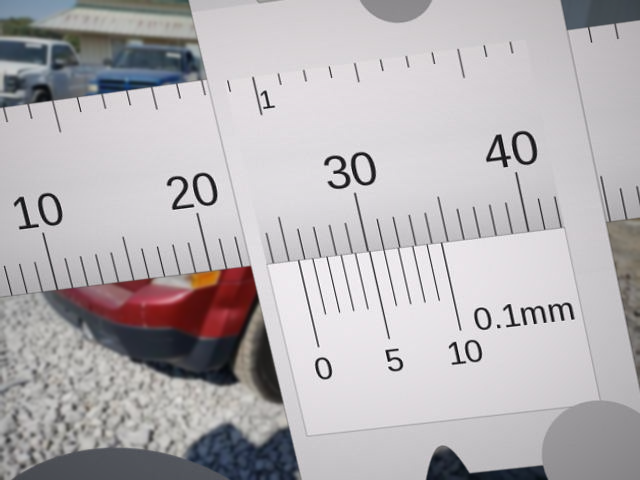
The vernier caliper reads 25.6 mm
